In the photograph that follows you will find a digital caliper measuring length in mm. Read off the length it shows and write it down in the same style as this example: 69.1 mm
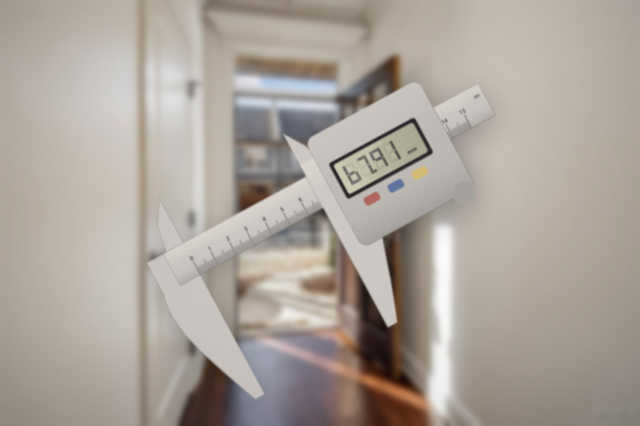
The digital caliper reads 67.91 mm
